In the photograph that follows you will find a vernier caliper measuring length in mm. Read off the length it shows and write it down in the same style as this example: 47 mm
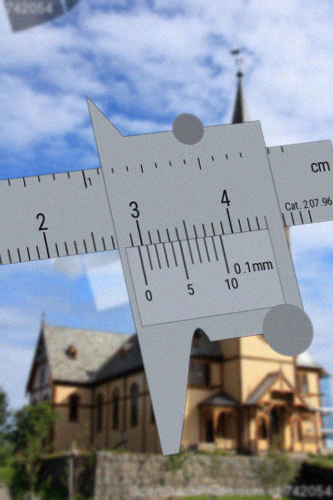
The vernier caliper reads 29.6 mm
